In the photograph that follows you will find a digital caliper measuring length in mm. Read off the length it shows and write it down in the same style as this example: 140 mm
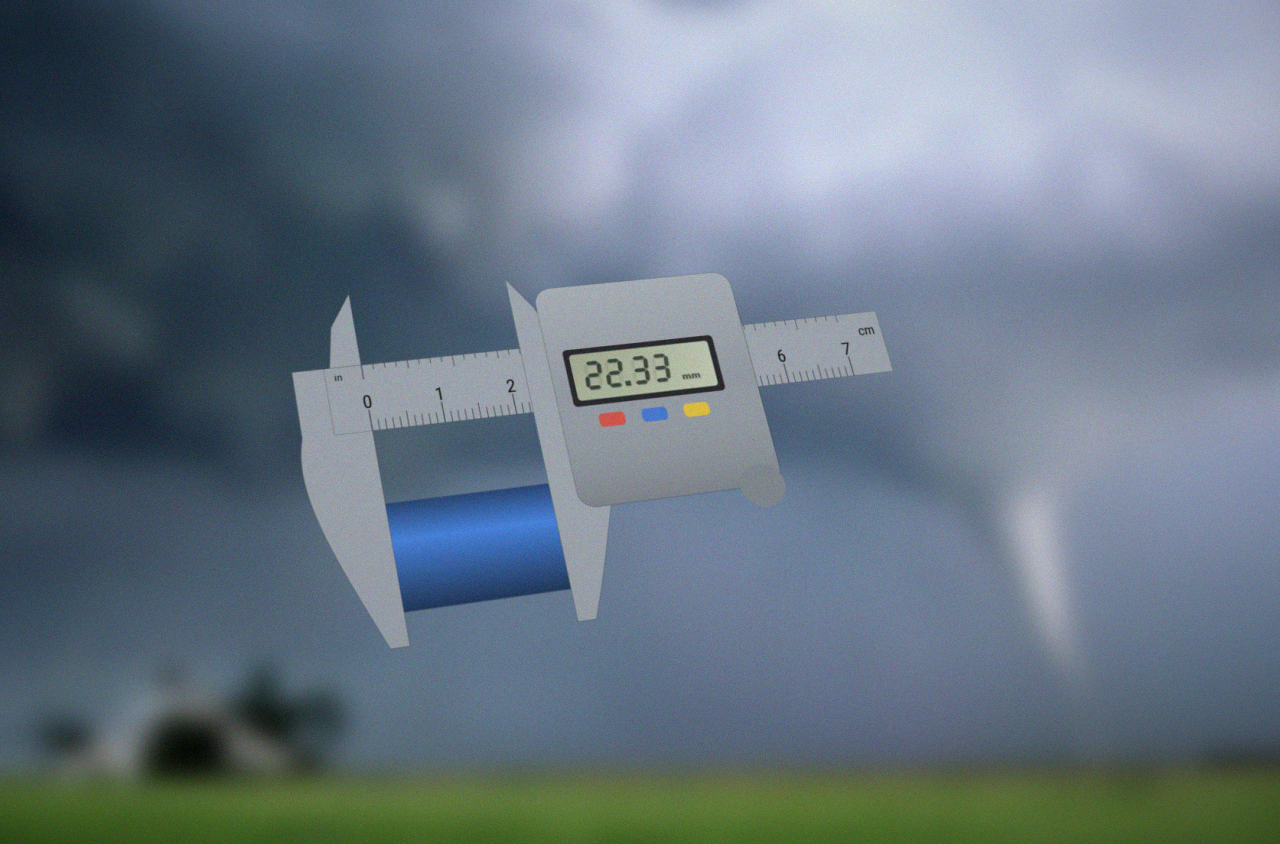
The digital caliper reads 22.33 mm
